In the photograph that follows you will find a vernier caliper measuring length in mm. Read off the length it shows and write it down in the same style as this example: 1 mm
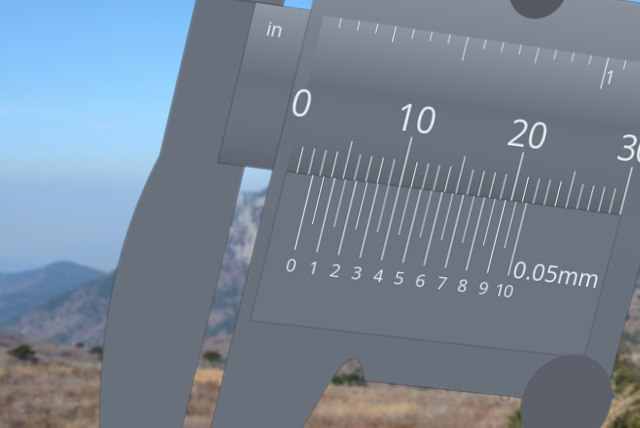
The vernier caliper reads 2.4 mm
